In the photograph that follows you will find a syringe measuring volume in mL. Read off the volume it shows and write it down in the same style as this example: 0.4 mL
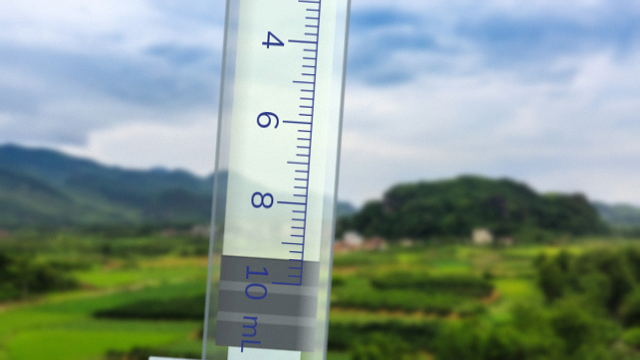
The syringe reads 9.4 mL
